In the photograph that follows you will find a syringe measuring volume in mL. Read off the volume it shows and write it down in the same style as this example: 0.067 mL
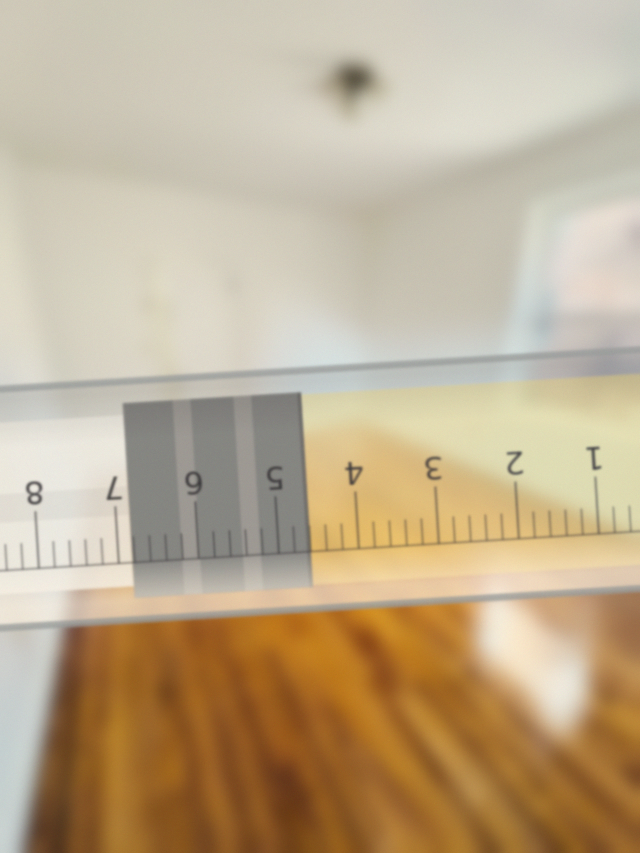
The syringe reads 4.6 mL
